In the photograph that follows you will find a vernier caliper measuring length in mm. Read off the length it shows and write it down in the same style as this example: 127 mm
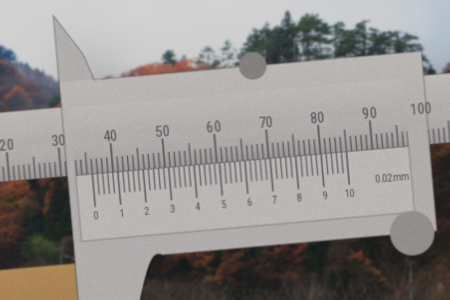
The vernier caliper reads 36.0 mm
